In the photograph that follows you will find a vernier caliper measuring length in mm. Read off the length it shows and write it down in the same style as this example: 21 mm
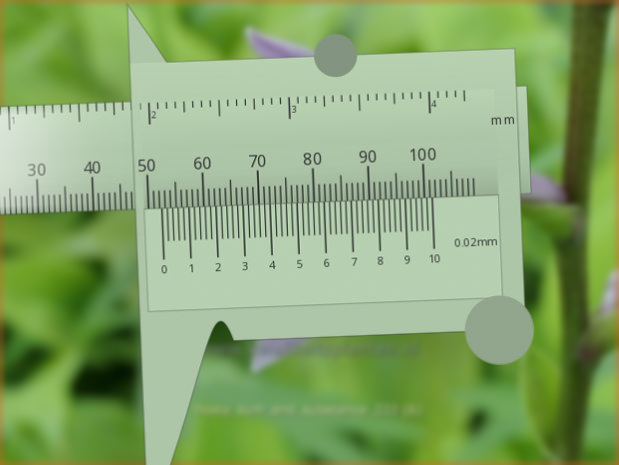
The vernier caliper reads 52.4 mm
